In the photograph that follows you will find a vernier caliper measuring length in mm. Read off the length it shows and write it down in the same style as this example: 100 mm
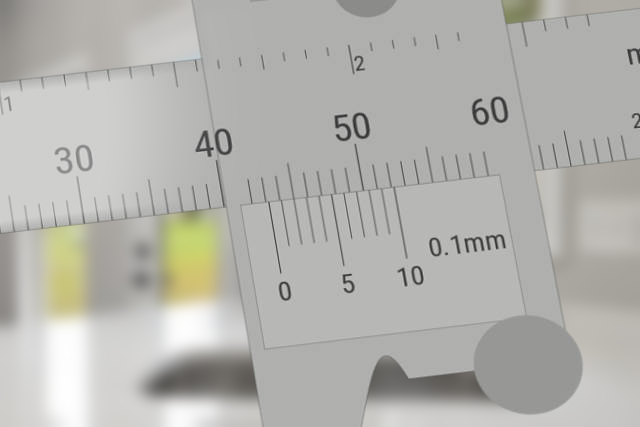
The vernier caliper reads 43.2 mm
